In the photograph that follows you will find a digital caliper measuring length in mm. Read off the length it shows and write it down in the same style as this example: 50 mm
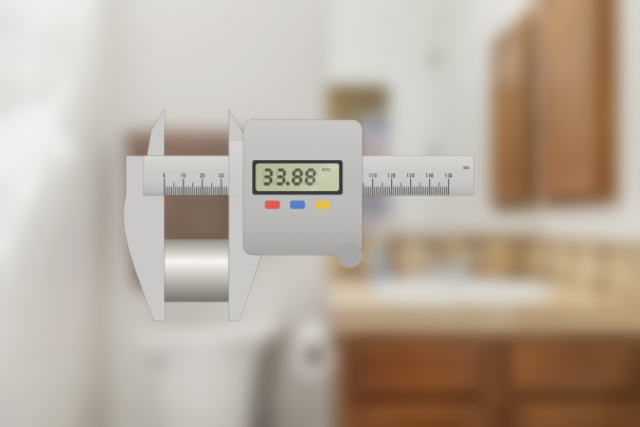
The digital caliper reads 33.88 mm
